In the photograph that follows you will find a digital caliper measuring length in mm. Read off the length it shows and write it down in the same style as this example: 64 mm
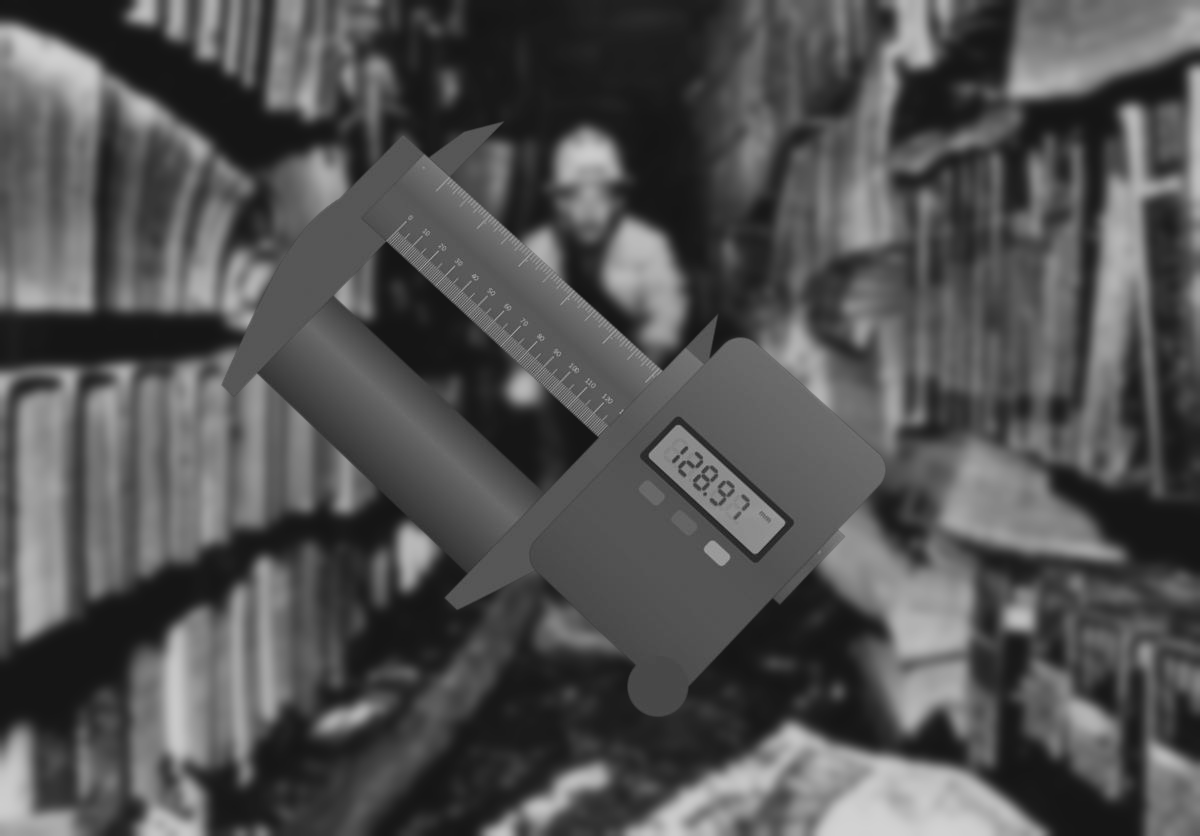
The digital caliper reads 128.97 mm
